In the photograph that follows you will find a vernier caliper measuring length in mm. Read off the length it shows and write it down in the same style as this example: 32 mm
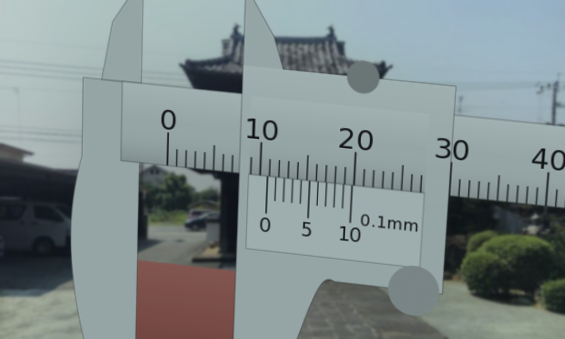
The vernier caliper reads 10.8 mm
